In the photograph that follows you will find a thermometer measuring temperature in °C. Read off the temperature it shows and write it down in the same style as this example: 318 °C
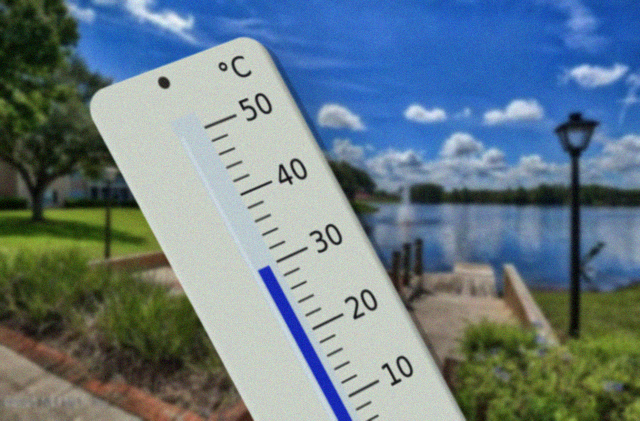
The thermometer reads 30 °C
